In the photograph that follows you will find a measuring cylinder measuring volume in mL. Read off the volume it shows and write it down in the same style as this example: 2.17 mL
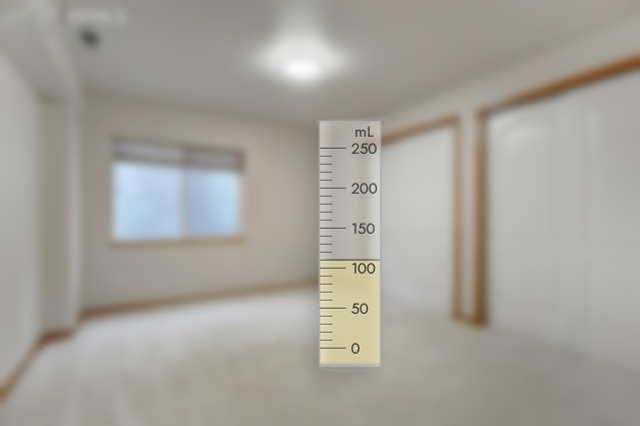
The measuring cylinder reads 110 mL
